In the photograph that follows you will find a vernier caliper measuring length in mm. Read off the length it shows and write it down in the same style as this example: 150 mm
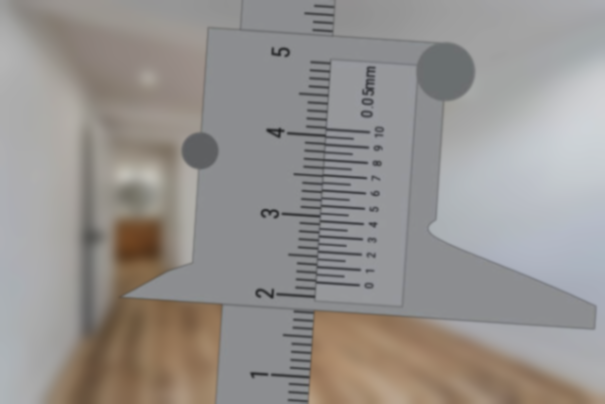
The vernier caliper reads 21.8 mm
